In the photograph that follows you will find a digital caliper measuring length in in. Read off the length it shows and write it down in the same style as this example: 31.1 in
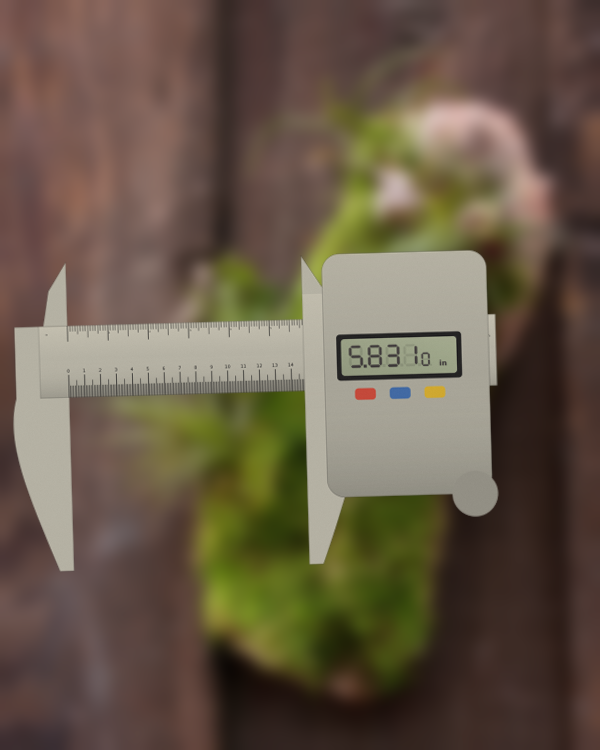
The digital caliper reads 5.8310 in
